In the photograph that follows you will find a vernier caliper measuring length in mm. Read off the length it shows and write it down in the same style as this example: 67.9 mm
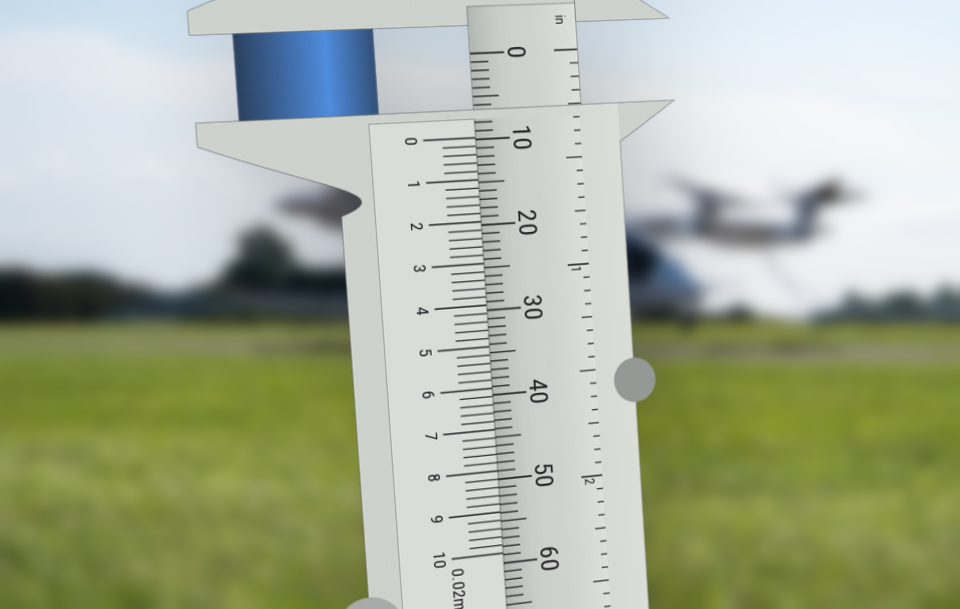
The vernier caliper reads 9.8 mm
